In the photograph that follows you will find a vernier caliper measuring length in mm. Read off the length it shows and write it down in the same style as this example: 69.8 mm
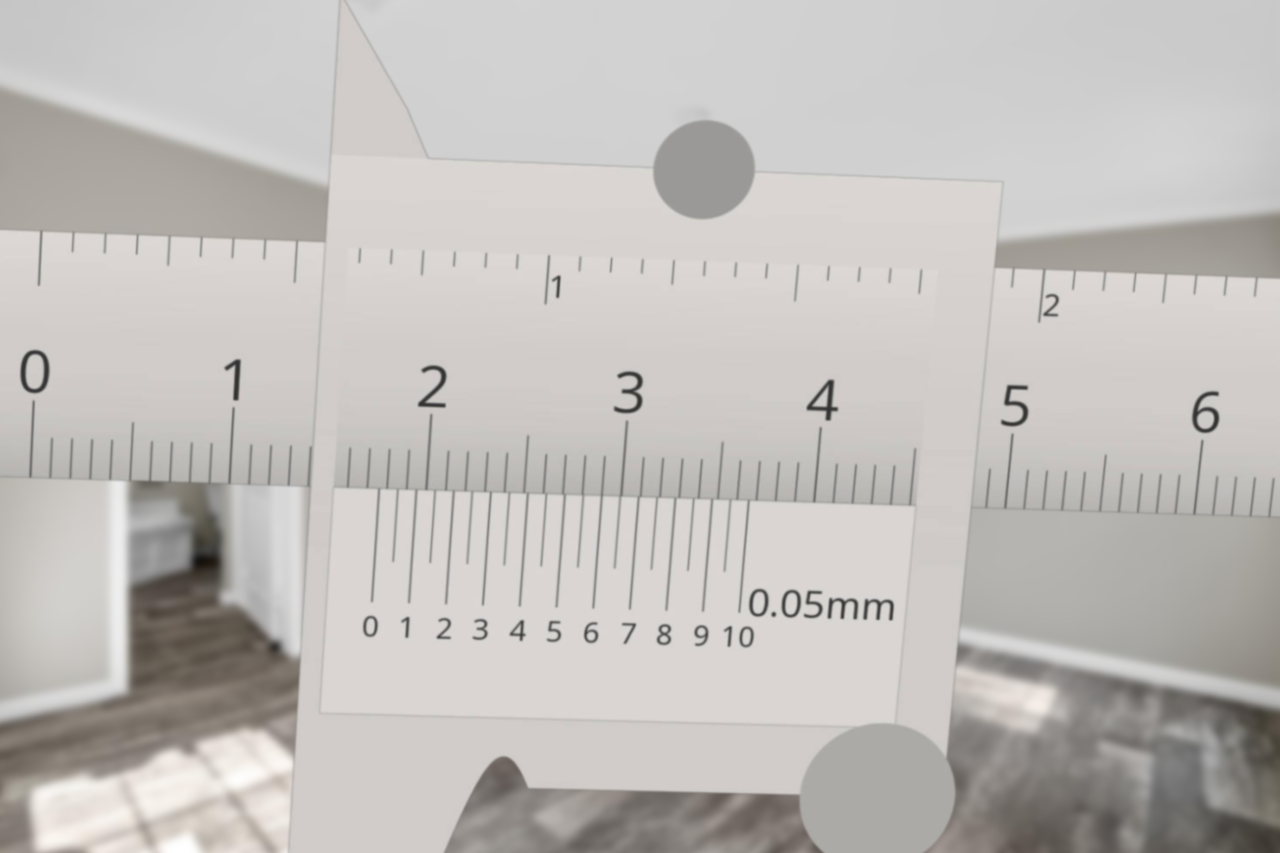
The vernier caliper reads 17.6 mm
